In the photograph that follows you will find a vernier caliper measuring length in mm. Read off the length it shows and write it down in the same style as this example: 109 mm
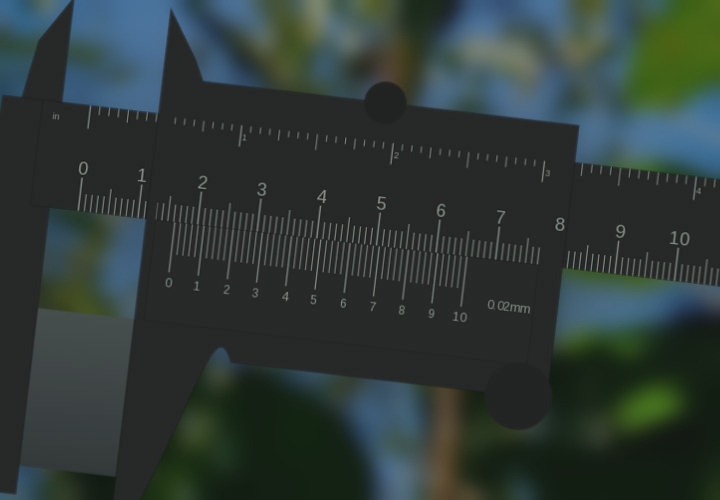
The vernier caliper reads 16.2 mm
